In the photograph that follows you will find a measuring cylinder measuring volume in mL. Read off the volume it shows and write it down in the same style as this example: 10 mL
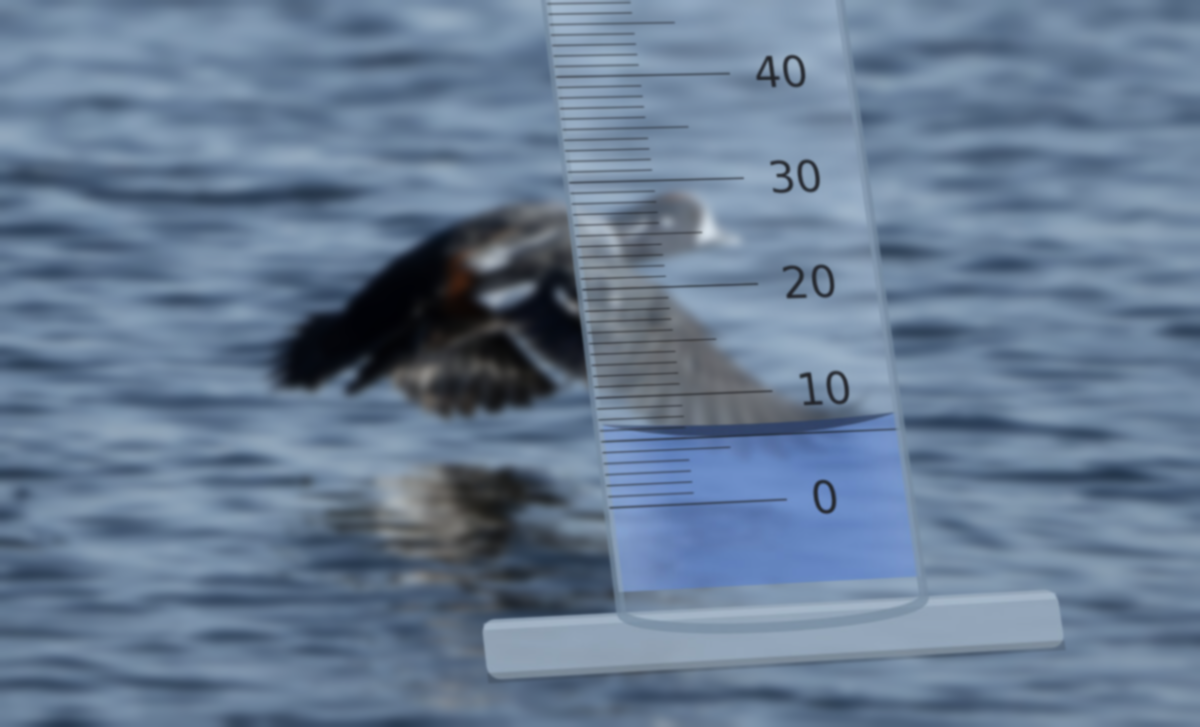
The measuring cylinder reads 6 mL
